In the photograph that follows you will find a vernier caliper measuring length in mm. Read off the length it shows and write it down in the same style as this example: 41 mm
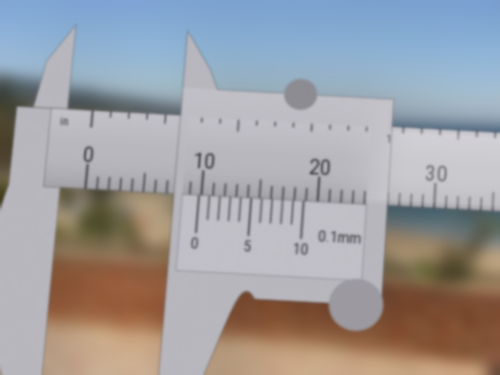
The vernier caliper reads 9.8 mm
